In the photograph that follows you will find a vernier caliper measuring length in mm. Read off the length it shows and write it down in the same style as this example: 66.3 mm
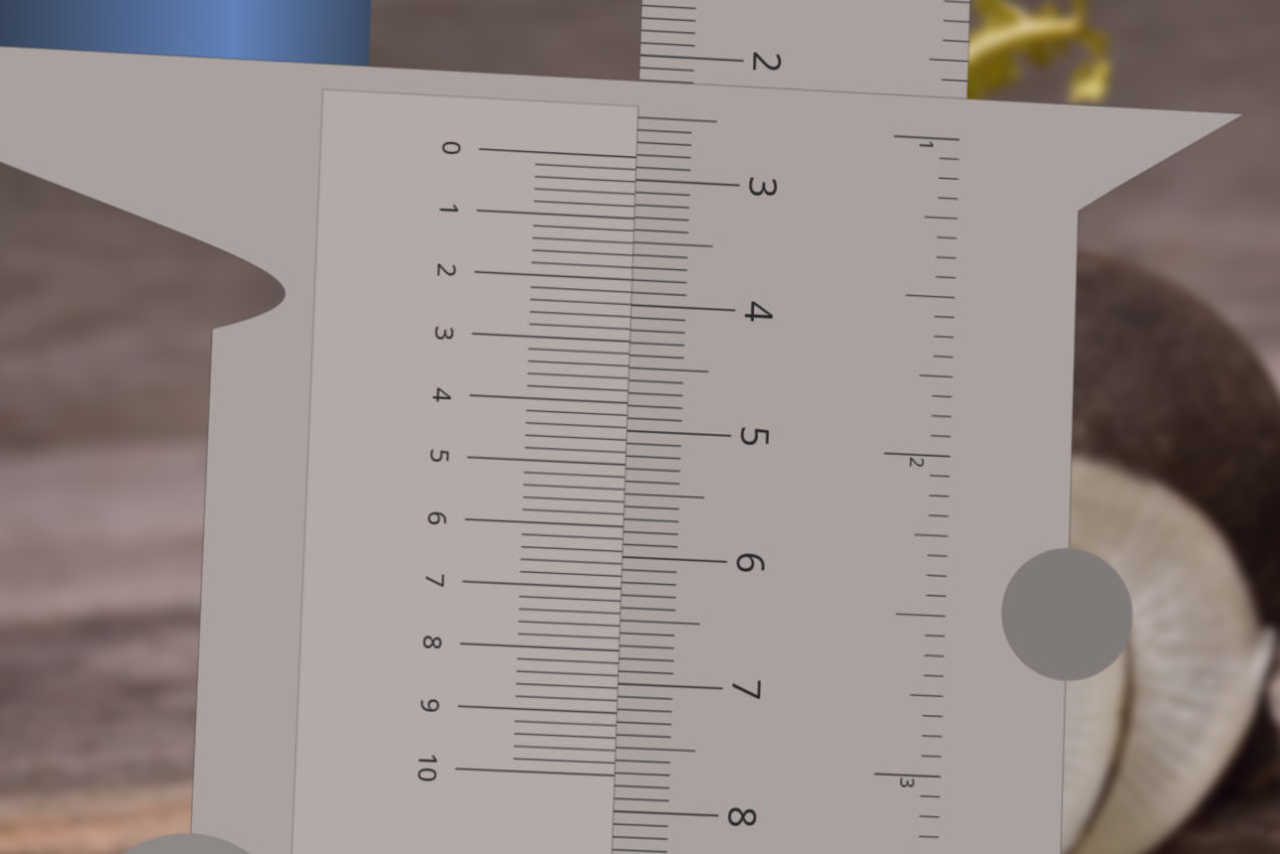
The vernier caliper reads 28.2 mm
